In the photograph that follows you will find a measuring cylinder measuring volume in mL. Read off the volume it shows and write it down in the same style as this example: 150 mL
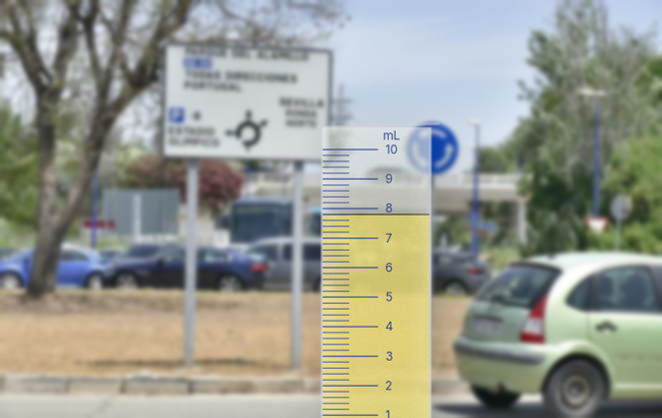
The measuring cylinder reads 7.8 mL
